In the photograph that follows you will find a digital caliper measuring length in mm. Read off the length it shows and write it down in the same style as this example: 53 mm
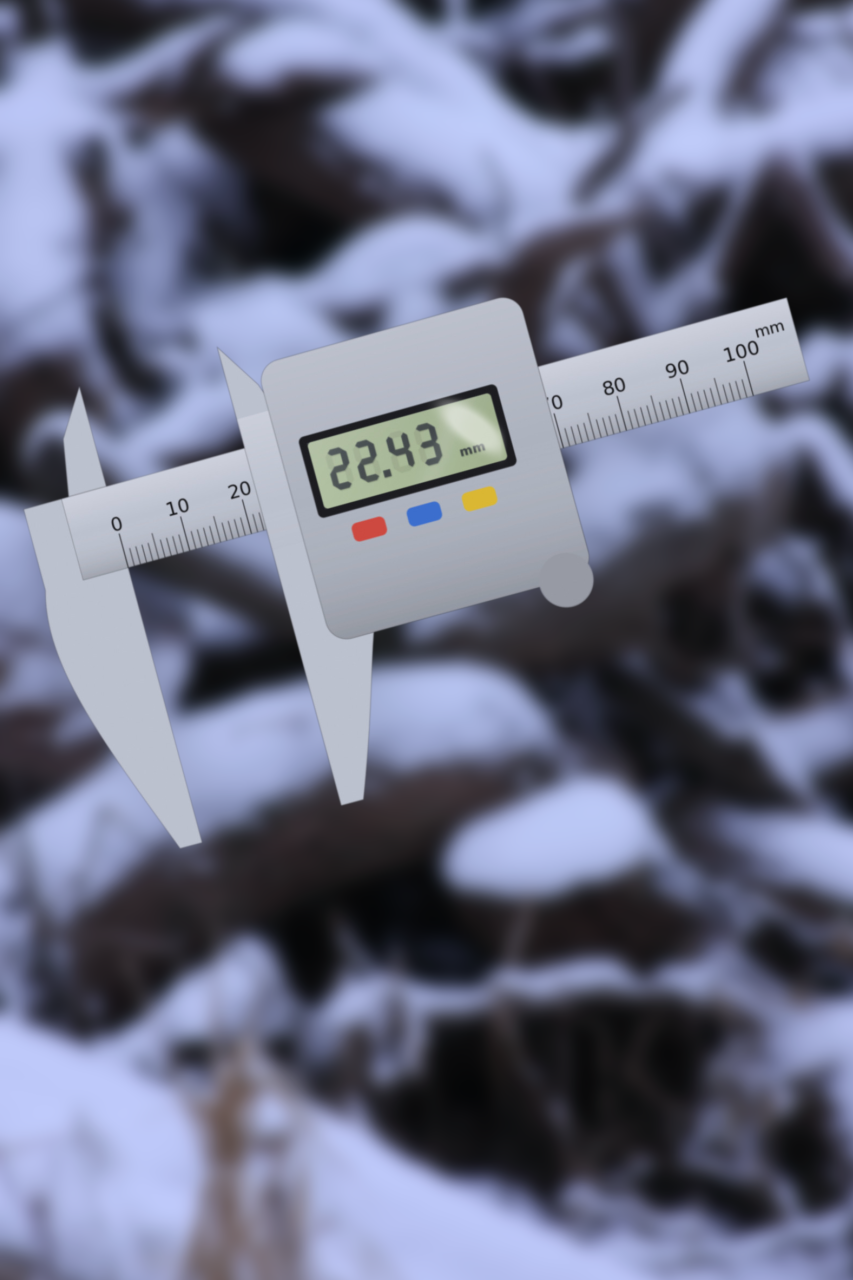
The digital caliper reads 22.43 mm
